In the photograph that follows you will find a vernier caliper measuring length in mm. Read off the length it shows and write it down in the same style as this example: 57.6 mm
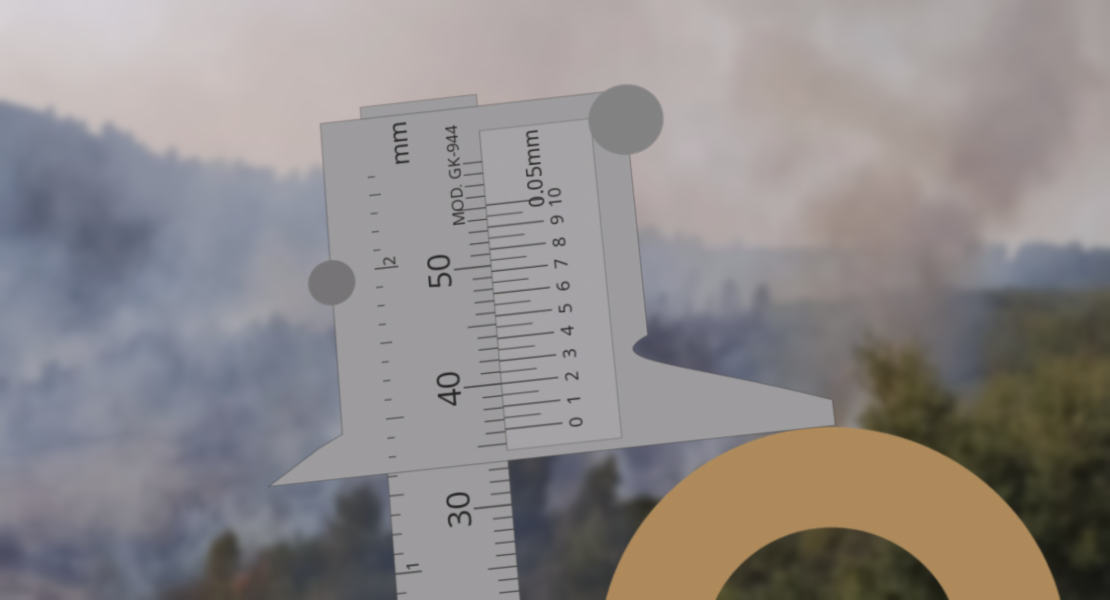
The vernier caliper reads 36.2 mm
